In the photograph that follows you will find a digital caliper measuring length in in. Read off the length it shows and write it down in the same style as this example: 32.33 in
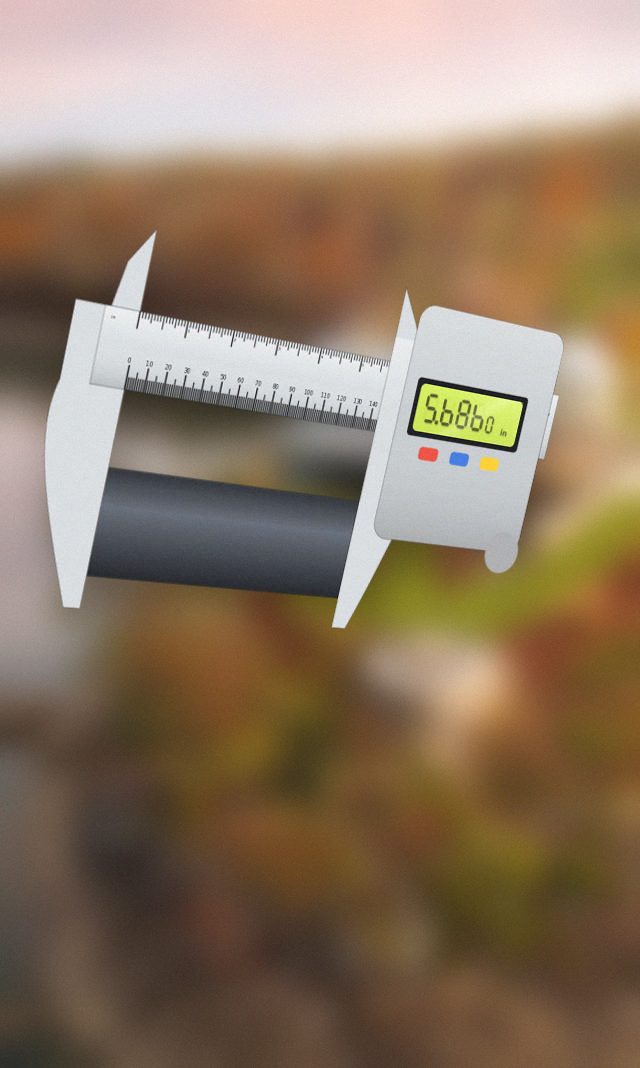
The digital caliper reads 5.6860 in
